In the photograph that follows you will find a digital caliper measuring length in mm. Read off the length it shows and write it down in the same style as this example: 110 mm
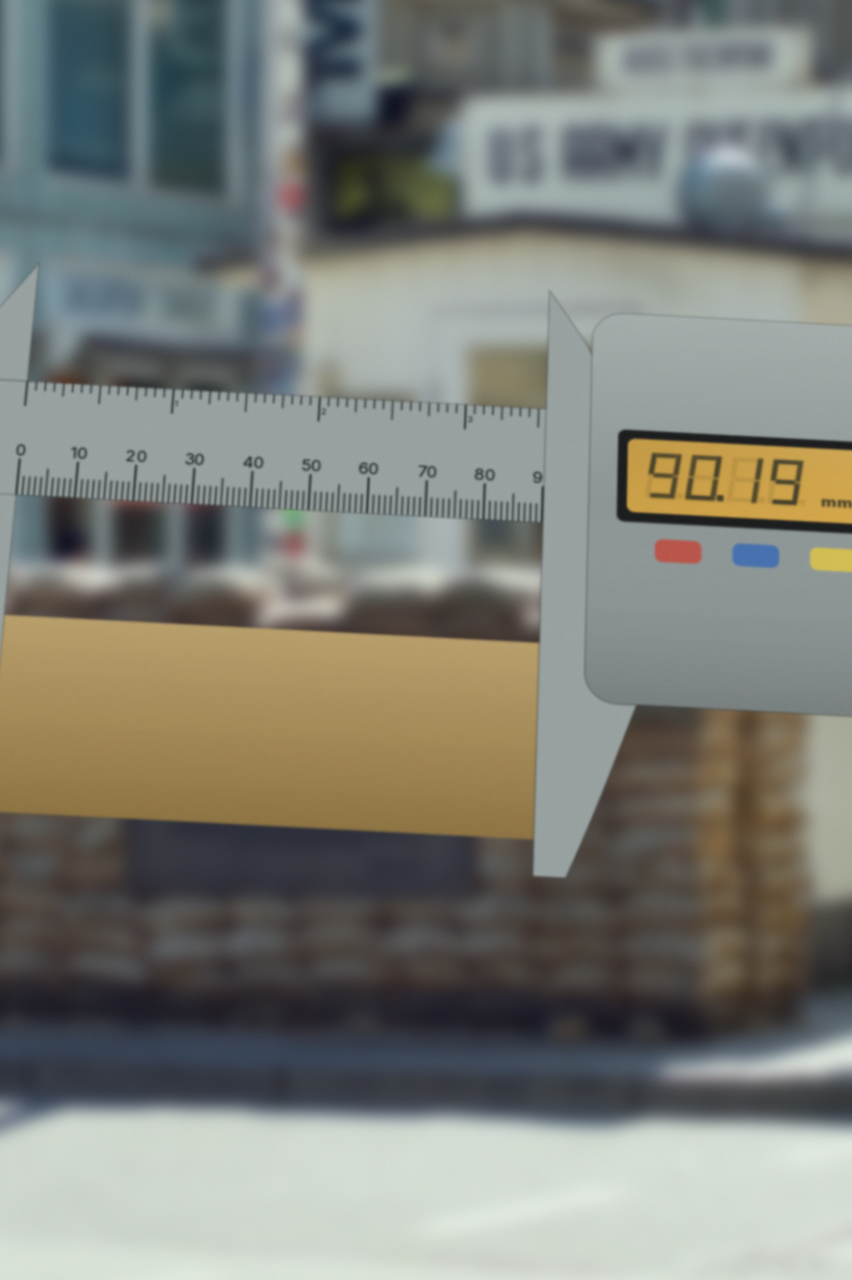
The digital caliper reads 90.19 mm
